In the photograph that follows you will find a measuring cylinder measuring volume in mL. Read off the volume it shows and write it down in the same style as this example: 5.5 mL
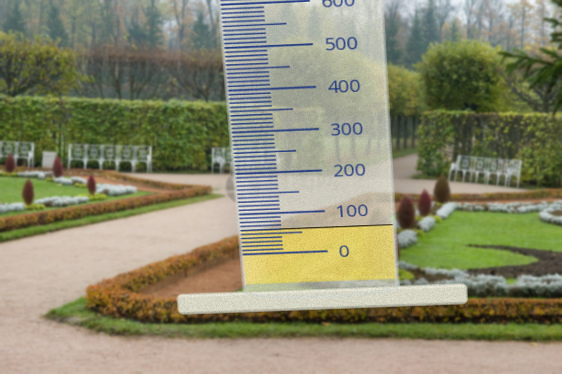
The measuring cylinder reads 60 mL
